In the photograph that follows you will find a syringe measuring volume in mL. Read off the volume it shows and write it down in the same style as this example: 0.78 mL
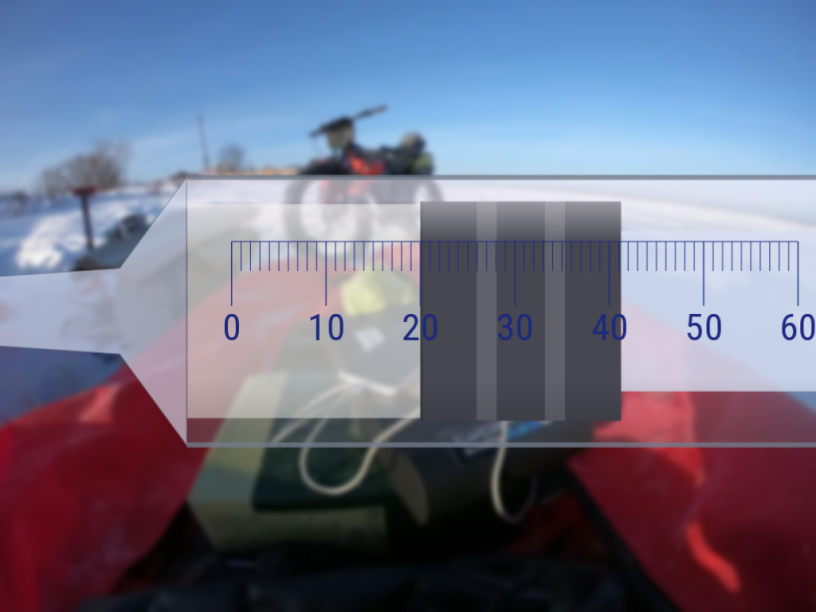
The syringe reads 20 mL
